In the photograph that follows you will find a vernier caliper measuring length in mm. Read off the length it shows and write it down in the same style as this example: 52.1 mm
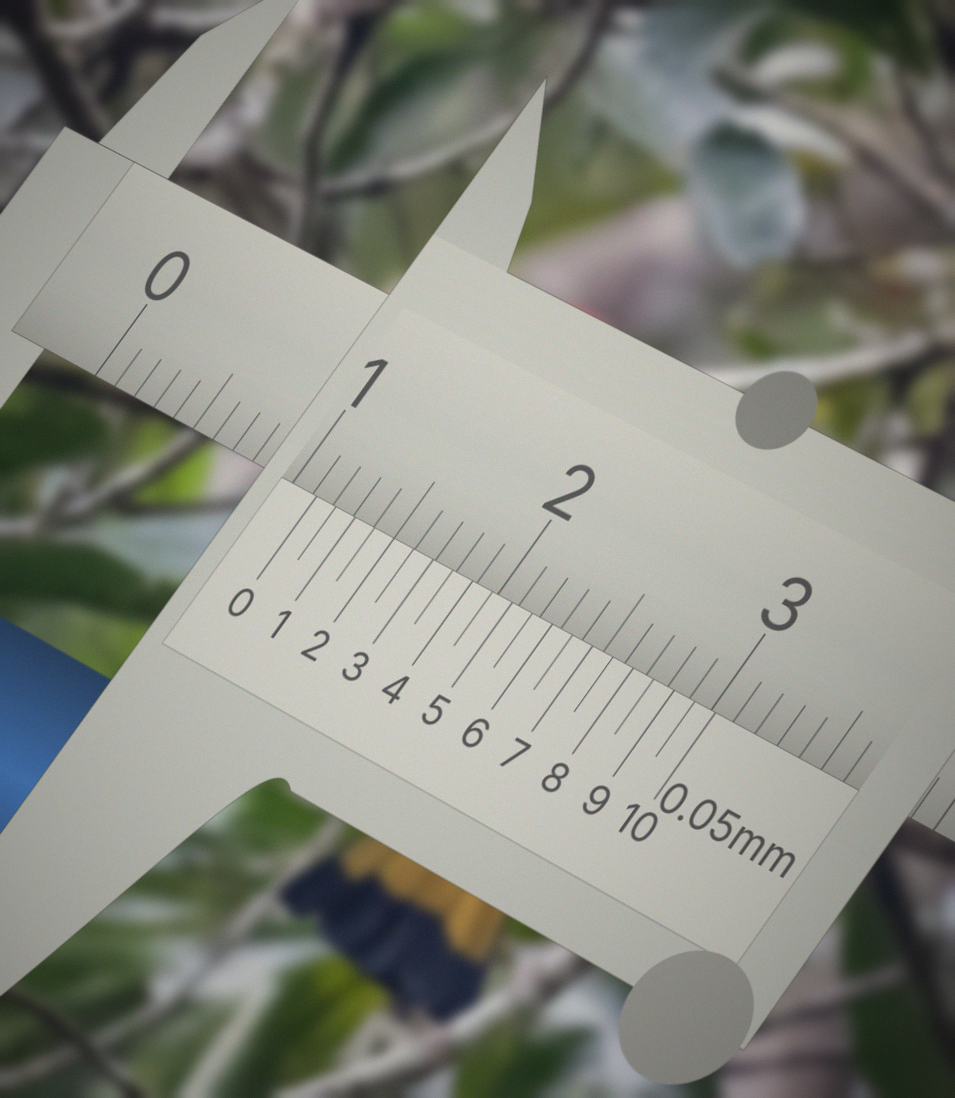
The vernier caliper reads 11.2 mm
